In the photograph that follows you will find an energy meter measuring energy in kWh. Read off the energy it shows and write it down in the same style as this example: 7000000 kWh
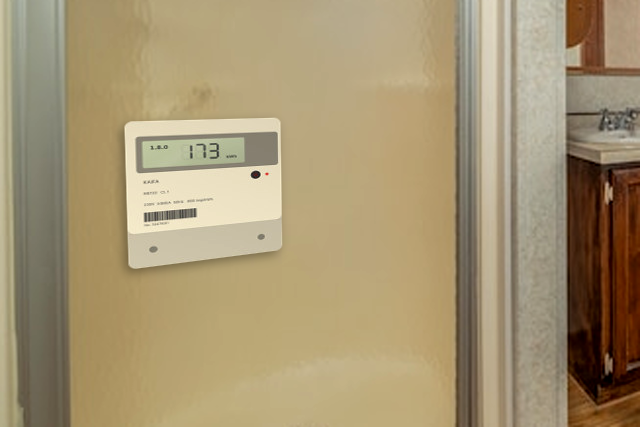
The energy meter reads 173 kWh
